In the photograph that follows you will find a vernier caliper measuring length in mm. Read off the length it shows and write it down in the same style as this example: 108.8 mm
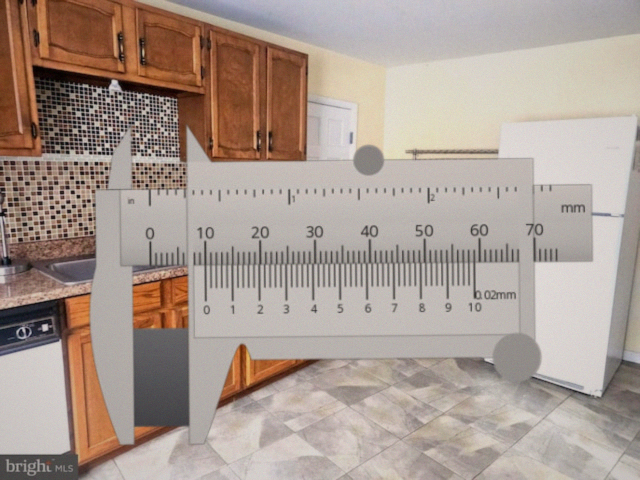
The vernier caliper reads 10.0 mm
